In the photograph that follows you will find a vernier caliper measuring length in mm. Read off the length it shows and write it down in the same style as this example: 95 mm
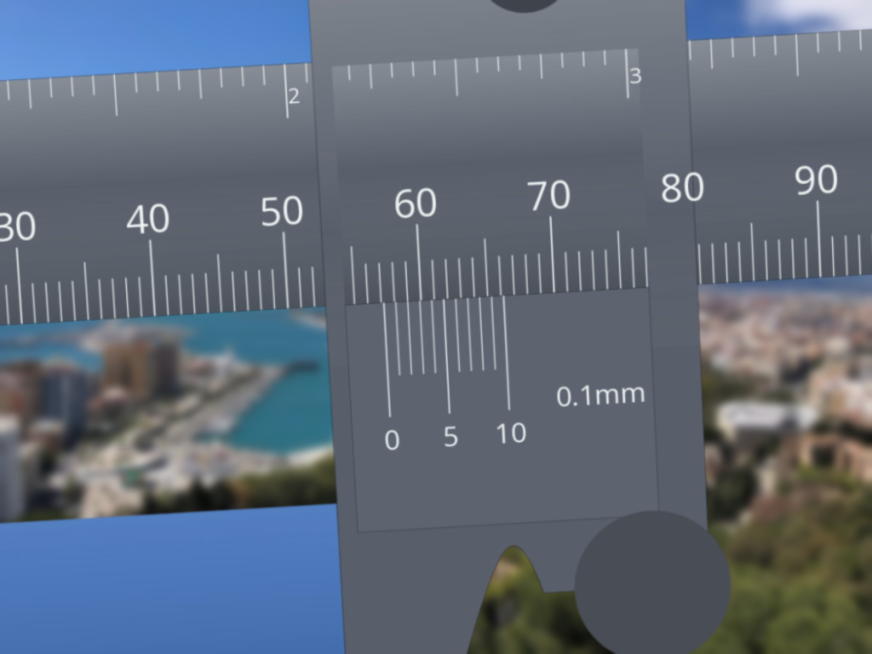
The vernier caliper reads 57.2 mm
